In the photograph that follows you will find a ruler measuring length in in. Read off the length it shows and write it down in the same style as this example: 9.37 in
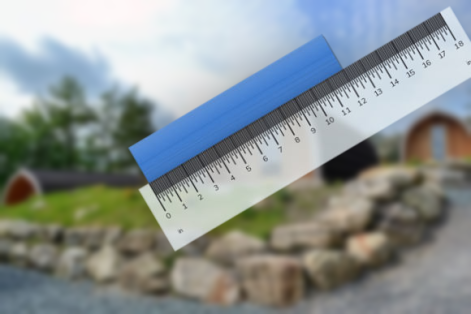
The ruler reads 12 in
